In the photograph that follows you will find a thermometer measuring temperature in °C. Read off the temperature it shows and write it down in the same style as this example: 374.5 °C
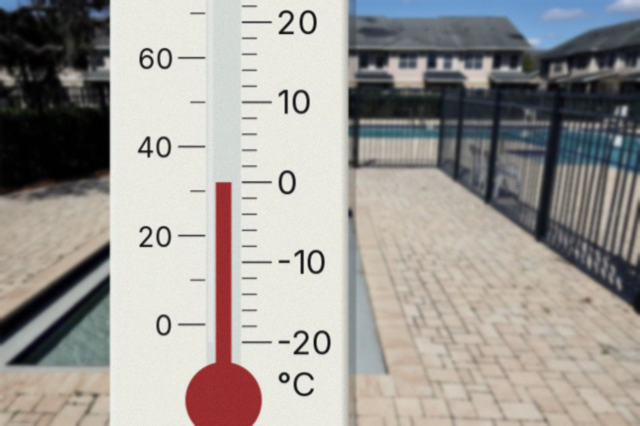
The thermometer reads 0 °C
